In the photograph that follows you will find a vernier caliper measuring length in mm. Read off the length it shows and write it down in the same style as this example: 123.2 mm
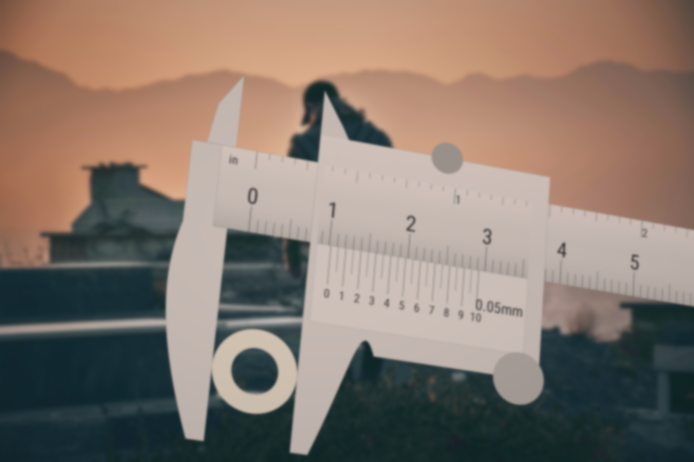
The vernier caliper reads 10.2 mm
